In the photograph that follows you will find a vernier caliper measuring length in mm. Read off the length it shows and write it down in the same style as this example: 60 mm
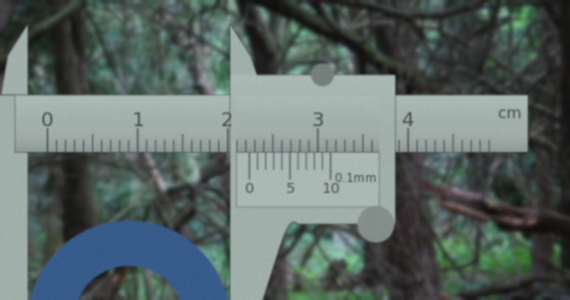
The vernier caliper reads 22.4 mm
